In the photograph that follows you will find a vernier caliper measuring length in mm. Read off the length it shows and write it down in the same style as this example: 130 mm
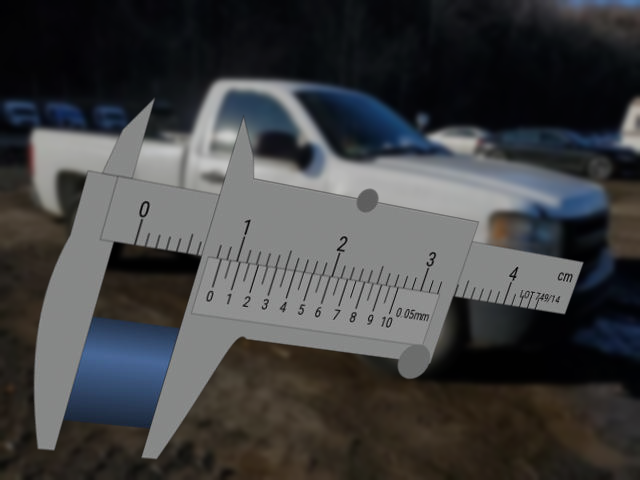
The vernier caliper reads 8.4 mm
